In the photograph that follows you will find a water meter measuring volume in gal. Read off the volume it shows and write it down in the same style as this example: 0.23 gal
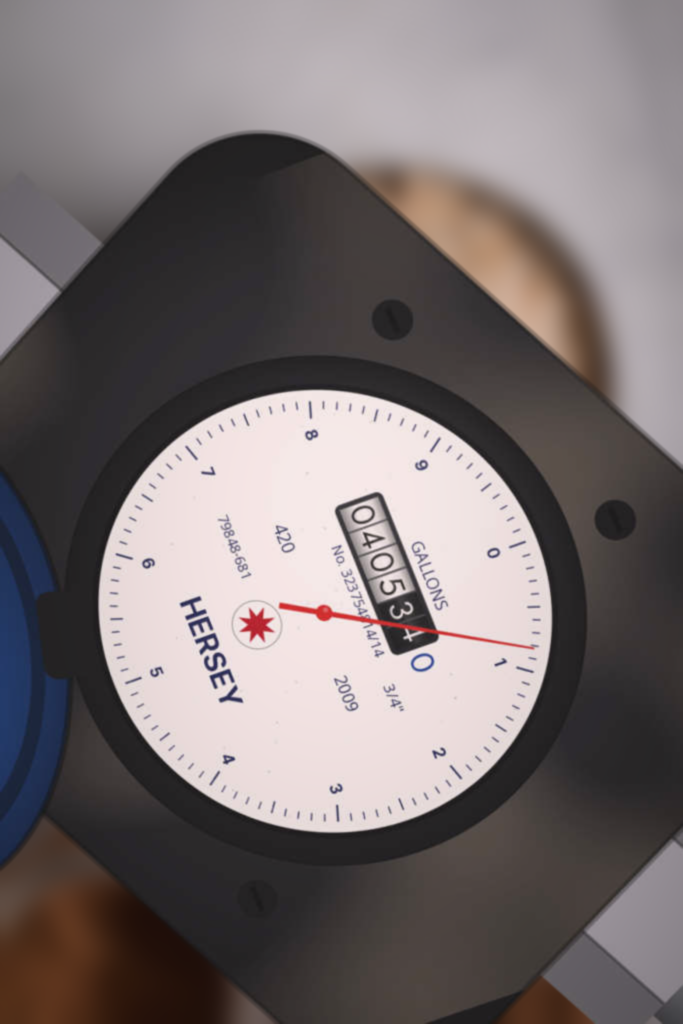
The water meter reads 405340.8 gal
